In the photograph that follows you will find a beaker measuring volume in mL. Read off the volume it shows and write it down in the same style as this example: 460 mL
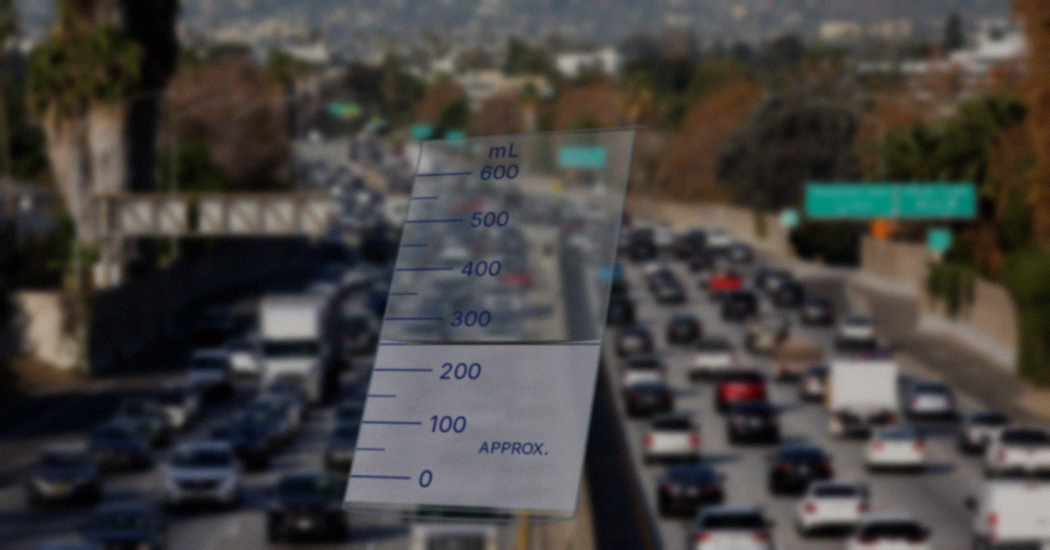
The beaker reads 250 mL
